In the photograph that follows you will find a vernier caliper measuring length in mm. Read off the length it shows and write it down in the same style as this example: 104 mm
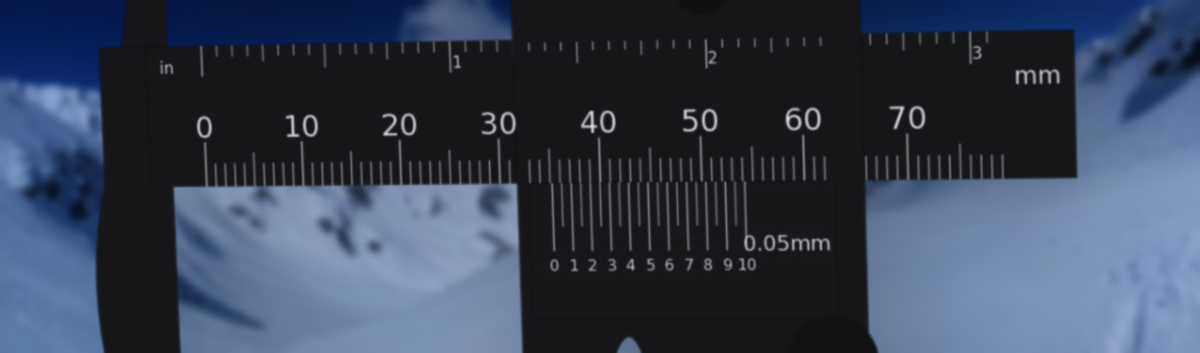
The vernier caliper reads 35.2 mm
